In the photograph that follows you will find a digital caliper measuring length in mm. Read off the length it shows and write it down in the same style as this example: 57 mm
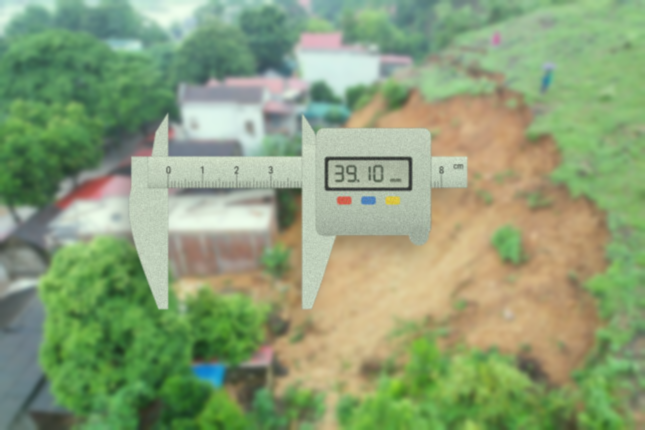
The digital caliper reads 39.10 mm
